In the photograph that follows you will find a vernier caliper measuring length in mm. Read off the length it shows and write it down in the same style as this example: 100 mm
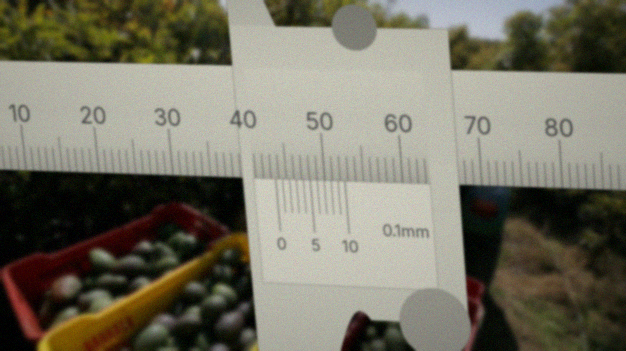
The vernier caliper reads 43.6 mm
